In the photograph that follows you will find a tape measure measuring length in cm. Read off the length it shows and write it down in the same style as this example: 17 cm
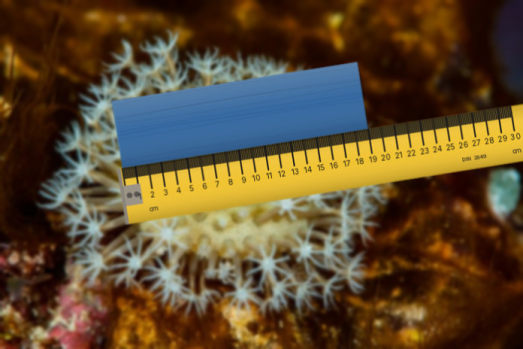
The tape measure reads 19 cm
